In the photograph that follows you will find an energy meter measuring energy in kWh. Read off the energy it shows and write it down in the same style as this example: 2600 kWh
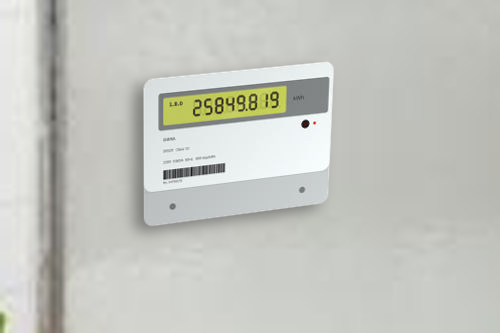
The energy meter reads 25849.819 kWh
